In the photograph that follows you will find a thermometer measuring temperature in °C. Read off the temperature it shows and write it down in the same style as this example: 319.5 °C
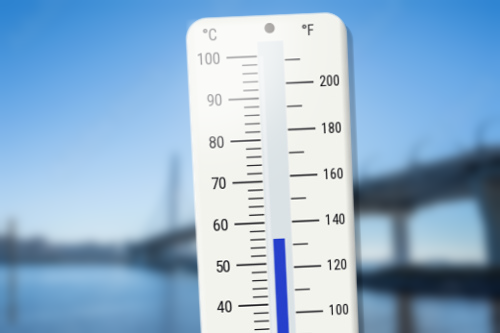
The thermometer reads 56 °C
